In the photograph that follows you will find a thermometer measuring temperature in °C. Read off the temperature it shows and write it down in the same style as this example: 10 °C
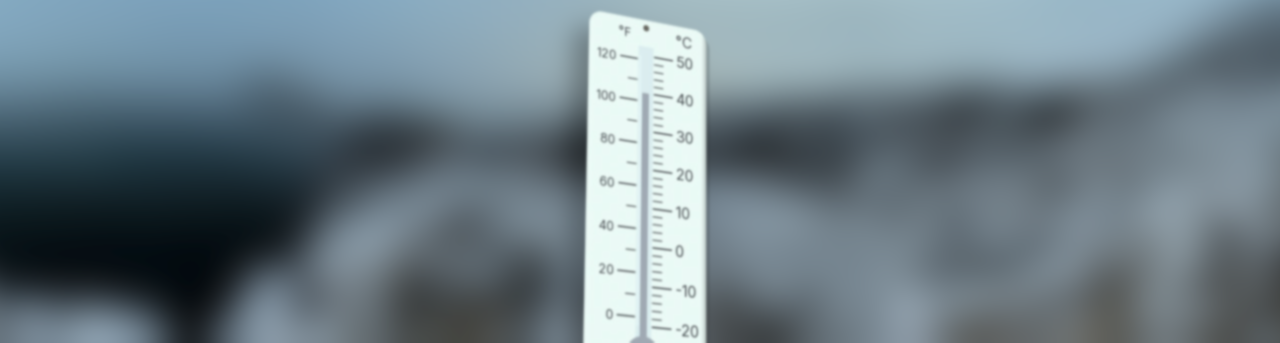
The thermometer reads 40 °C
